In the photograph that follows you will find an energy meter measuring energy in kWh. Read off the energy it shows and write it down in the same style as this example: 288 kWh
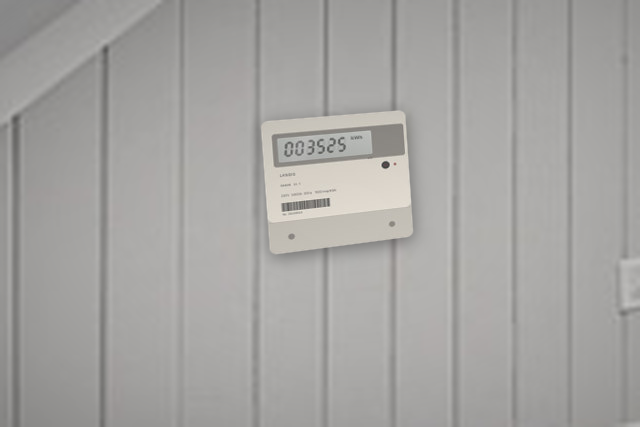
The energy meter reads 3525 kWh
